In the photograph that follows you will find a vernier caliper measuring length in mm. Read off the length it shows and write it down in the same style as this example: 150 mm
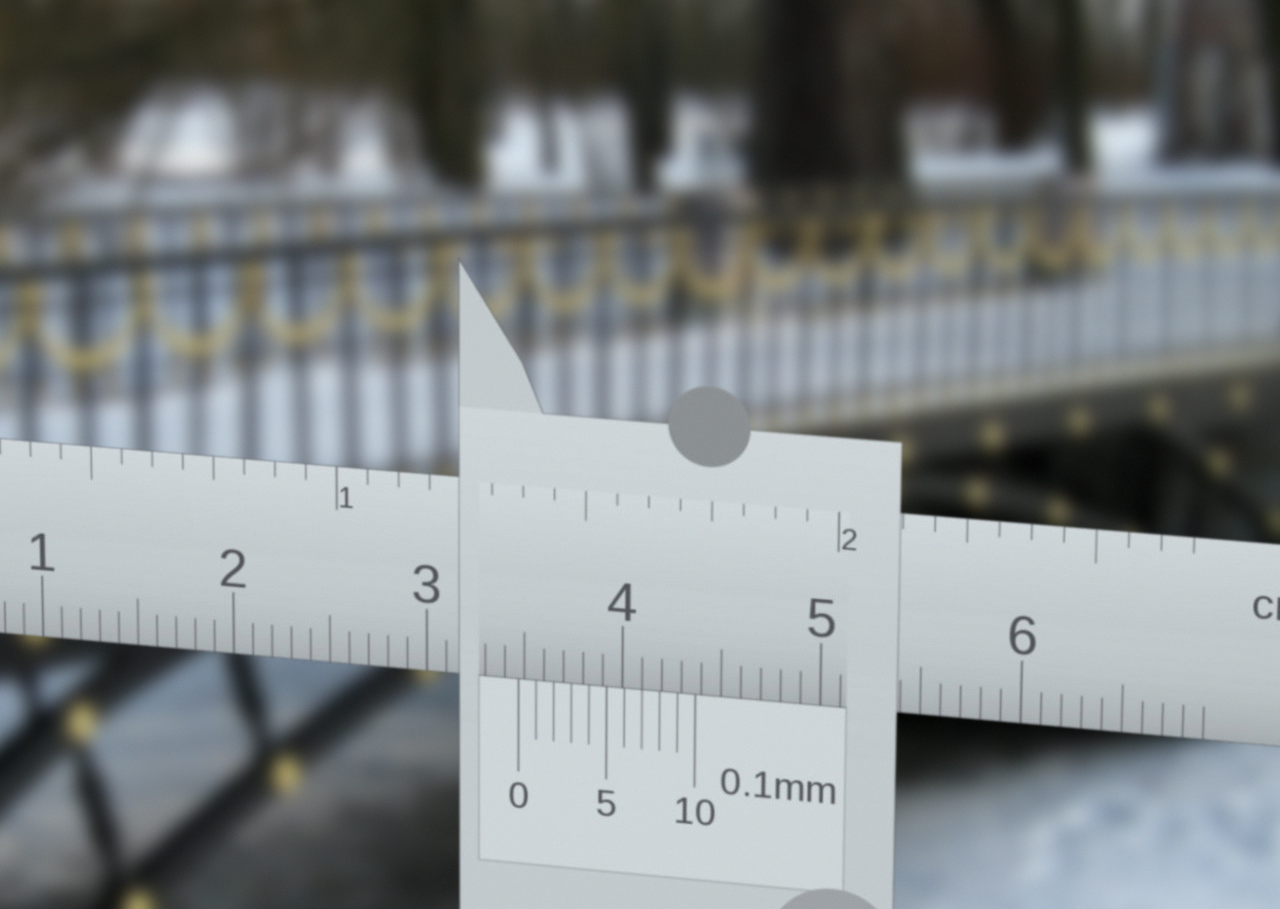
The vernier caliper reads 34.7 mm
